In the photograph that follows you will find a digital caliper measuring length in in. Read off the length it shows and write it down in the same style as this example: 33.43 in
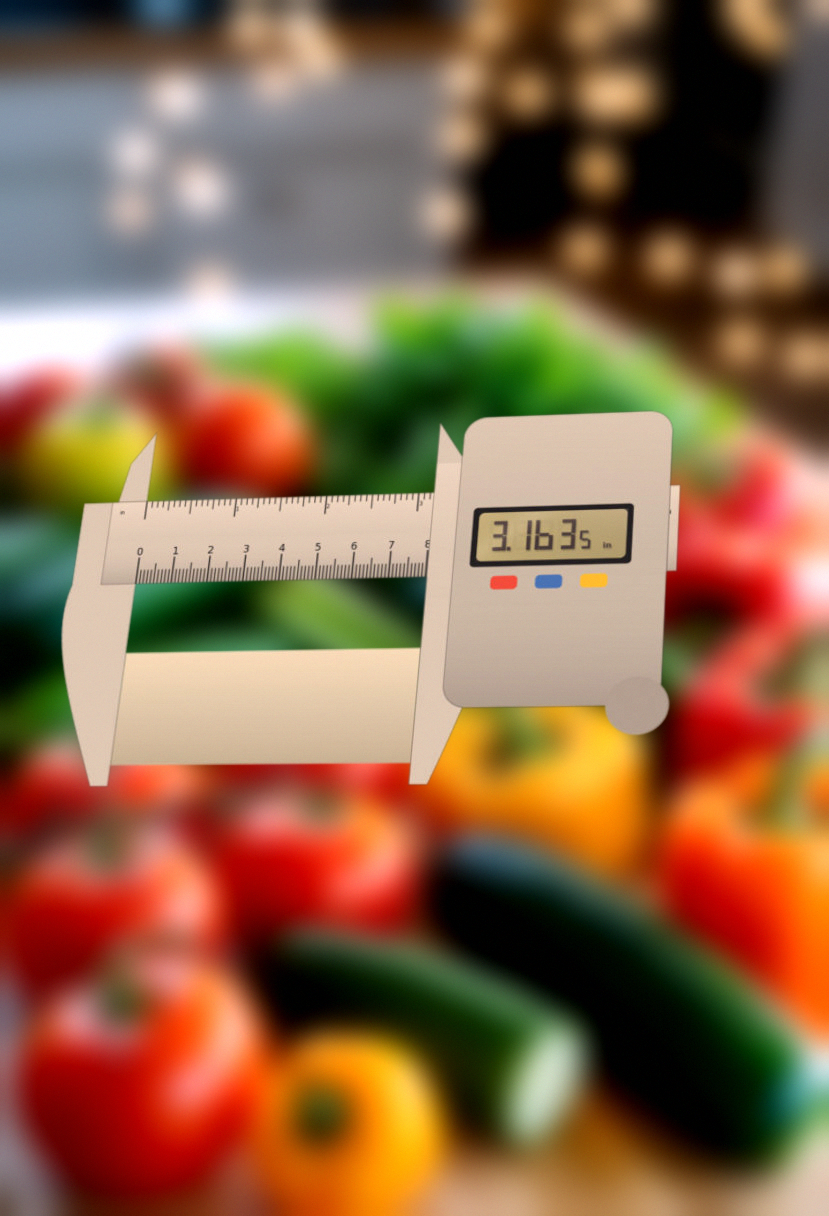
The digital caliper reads 3.1635 in
